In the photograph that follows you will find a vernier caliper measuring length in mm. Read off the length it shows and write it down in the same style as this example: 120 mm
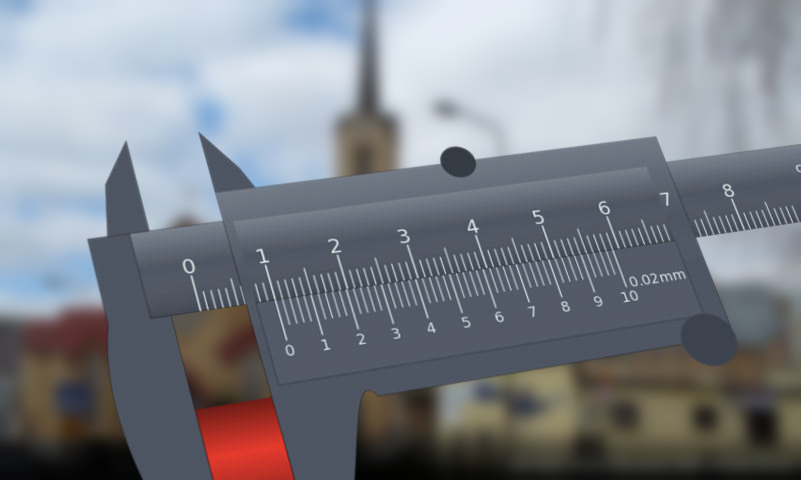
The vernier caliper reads 10.0 mm
